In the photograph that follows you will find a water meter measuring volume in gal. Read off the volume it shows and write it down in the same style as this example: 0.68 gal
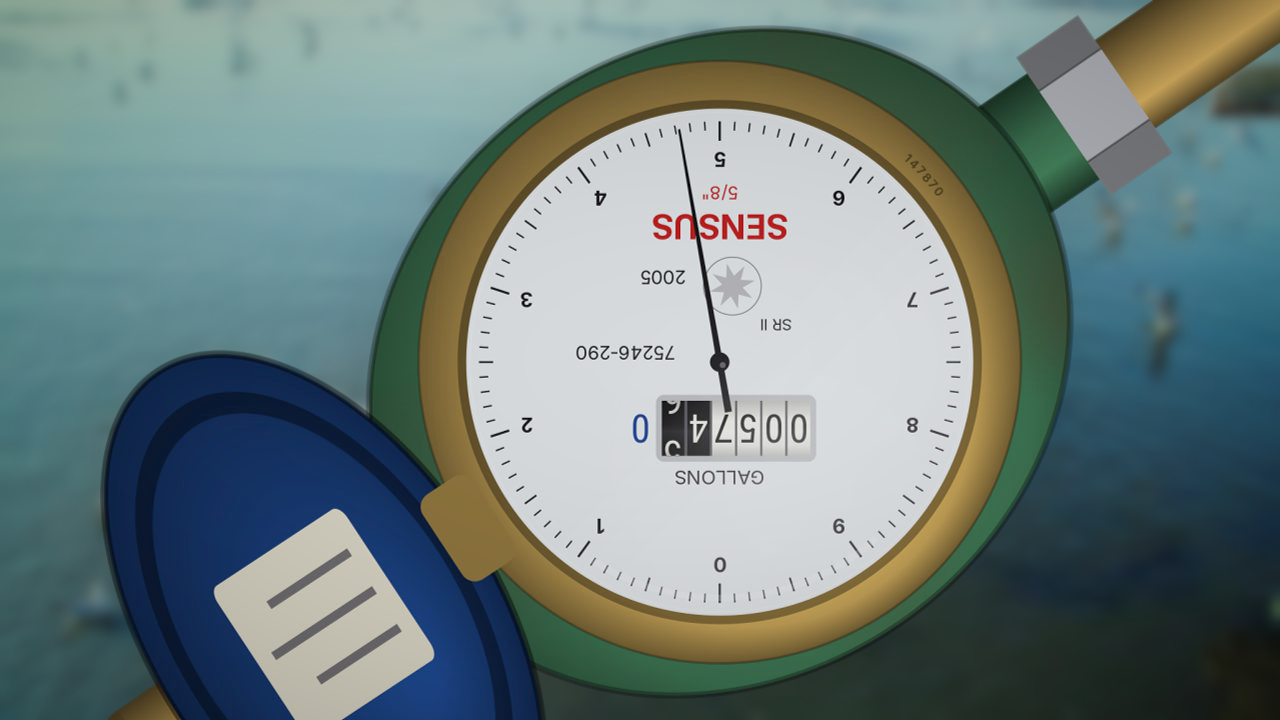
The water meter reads 57454.7 gal
